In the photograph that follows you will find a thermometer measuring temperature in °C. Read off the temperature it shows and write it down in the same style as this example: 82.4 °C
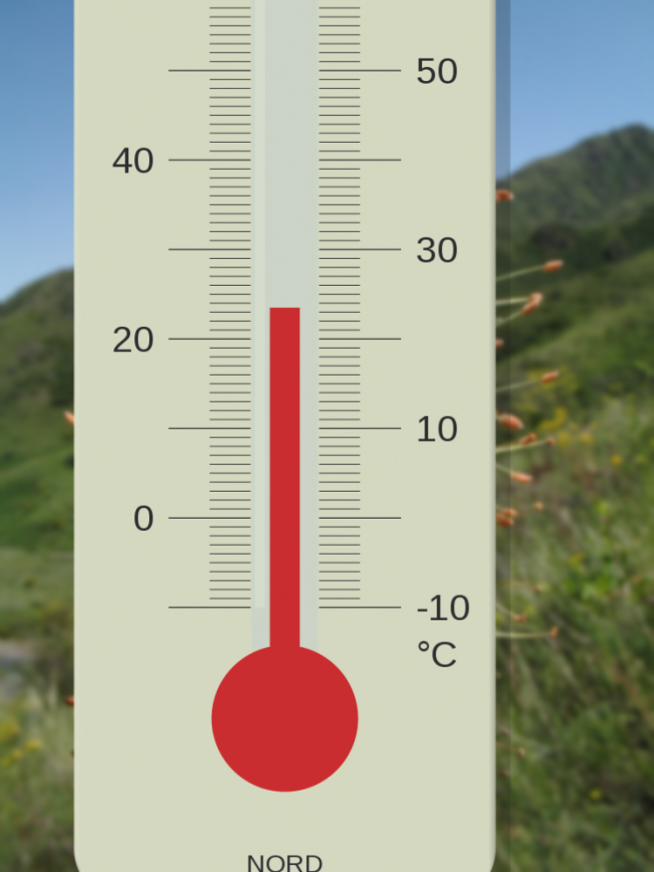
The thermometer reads 23.5 °C
